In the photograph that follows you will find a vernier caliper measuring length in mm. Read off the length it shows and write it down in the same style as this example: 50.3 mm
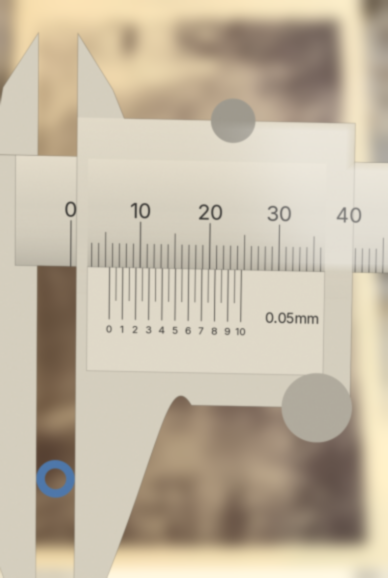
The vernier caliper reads 5.6 mm
